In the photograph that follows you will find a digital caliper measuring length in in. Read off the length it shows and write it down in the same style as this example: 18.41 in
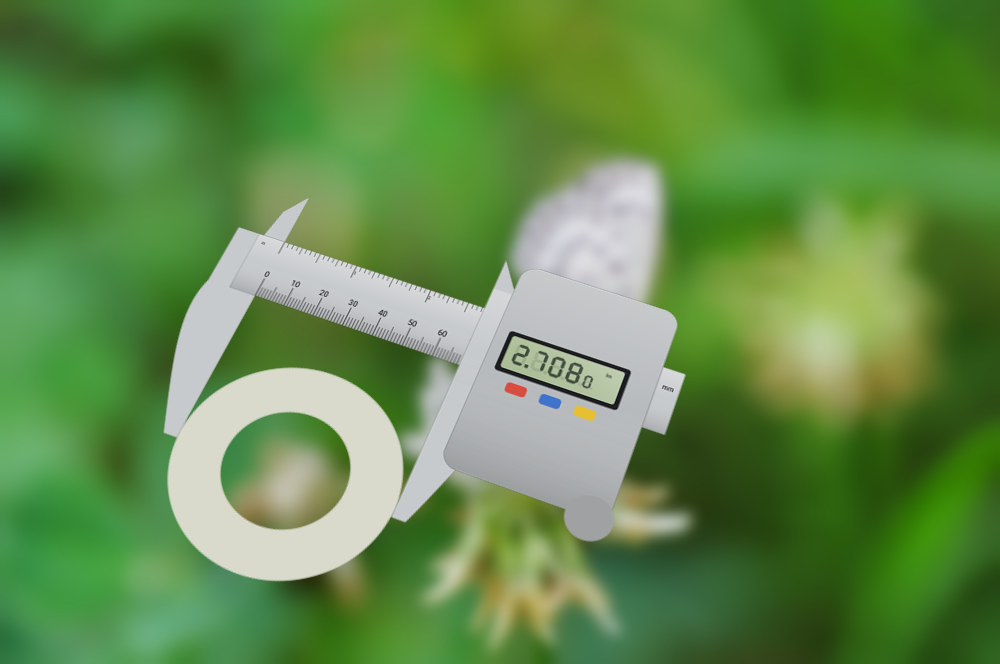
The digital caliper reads 2.7080 in
